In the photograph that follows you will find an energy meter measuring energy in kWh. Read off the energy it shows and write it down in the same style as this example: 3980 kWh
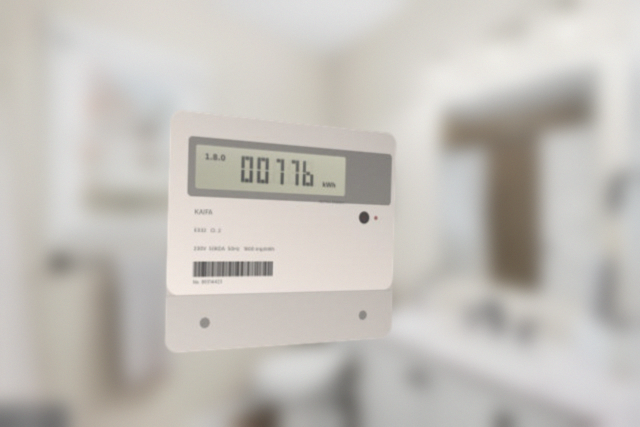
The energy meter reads 776 kWh
